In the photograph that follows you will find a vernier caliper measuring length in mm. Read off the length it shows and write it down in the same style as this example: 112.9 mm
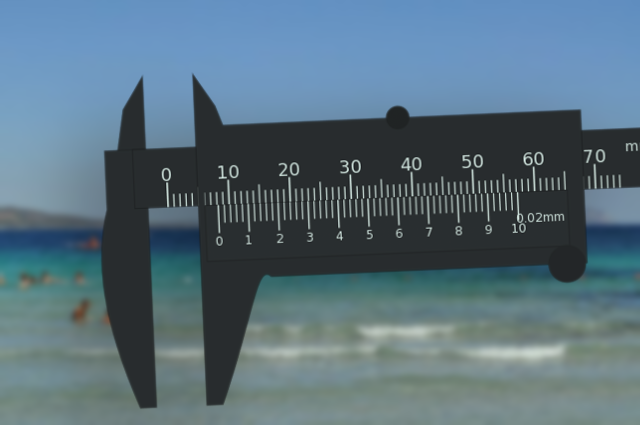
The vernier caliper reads 8.2 mm
